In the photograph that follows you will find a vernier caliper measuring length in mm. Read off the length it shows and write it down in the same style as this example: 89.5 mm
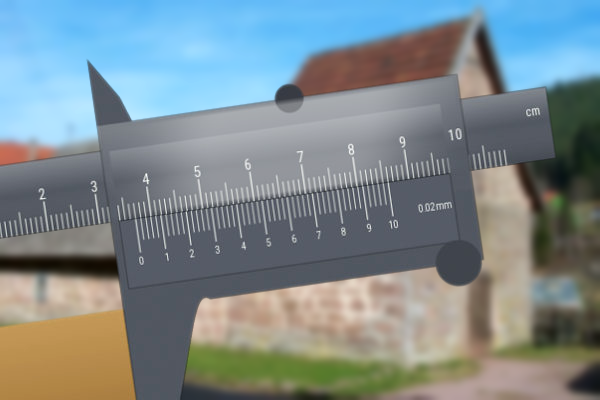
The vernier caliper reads 37.0 mm
